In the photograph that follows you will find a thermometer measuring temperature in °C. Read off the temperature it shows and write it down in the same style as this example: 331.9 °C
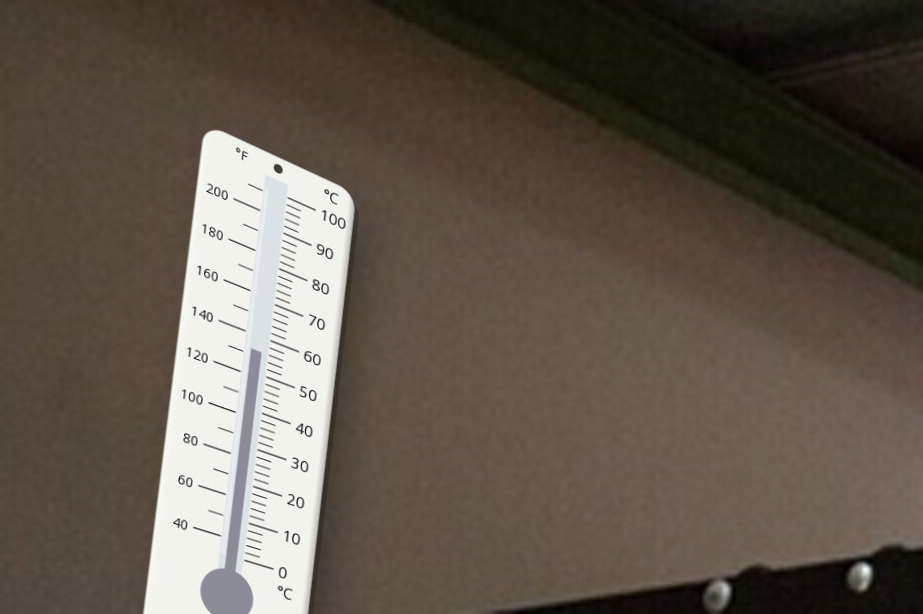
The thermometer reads 56 °C
